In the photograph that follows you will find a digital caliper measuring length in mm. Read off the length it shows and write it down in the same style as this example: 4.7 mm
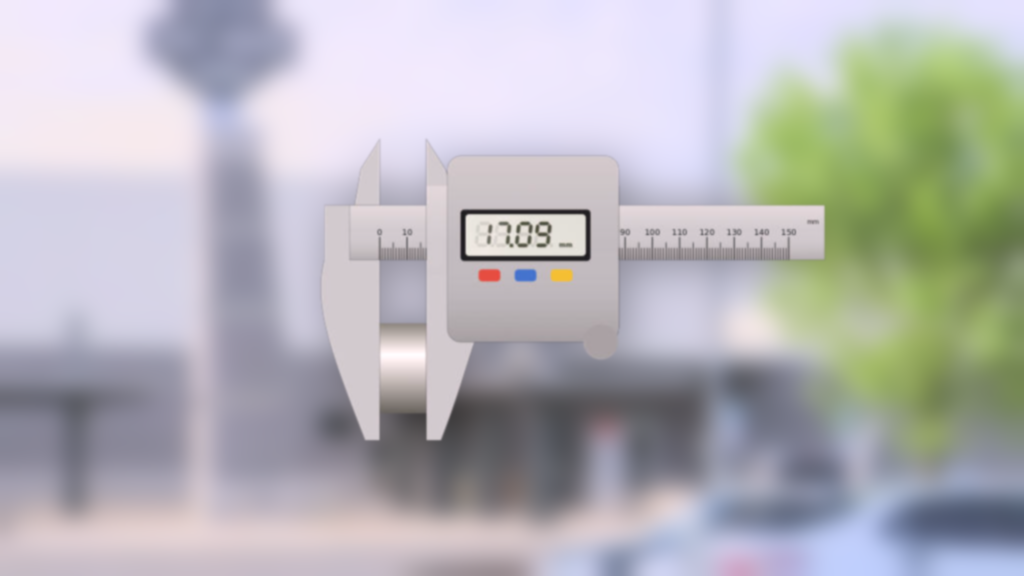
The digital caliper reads 17.09 mm
